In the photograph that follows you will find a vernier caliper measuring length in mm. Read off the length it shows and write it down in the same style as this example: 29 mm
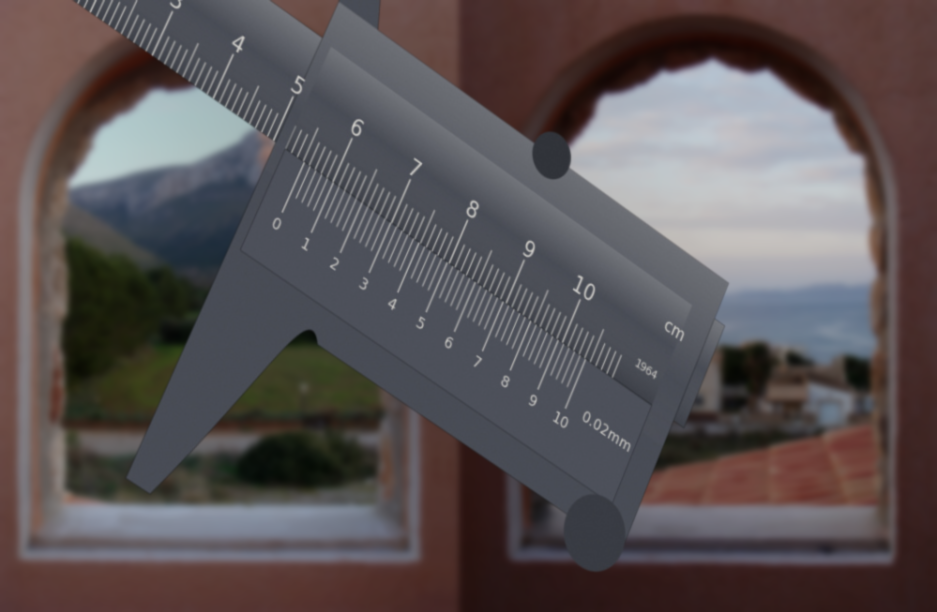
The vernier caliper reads 55.2 mm
